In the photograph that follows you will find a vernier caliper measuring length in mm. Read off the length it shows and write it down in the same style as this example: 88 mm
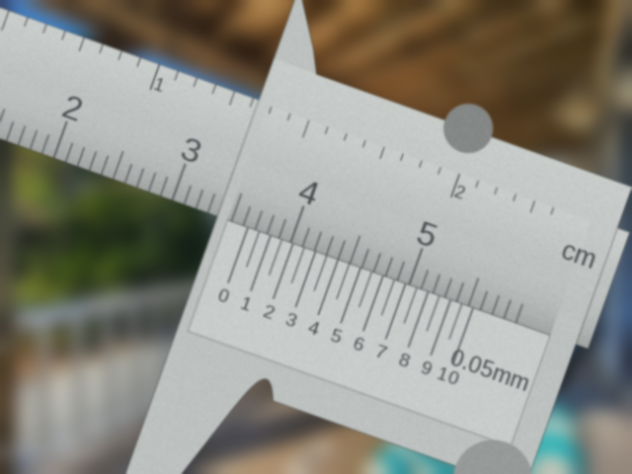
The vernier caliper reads 36.4 mm
